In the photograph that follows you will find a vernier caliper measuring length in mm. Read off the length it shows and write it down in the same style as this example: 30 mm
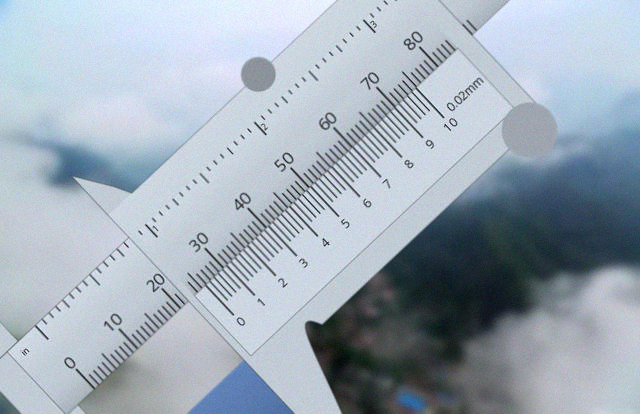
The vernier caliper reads 25.8 mm
